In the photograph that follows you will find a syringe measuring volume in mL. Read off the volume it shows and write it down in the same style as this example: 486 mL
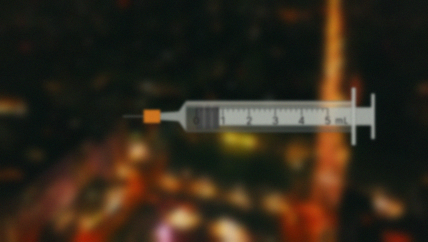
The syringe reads 0 mL
